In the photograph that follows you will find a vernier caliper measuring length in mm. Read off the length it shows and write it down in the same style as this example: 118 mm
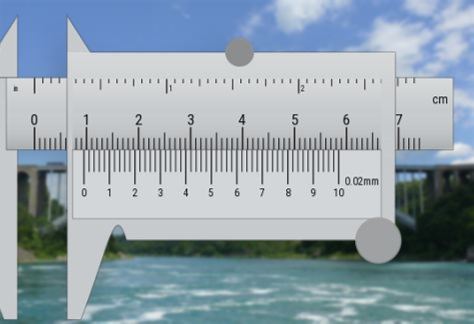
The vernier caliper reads 9.5 mm
